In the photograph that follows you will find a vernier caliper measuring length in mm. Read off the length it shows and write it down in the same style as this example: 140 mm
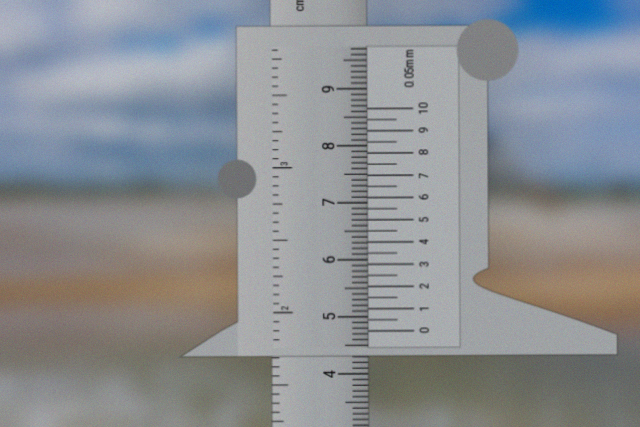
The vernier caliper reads 47.5 mm
